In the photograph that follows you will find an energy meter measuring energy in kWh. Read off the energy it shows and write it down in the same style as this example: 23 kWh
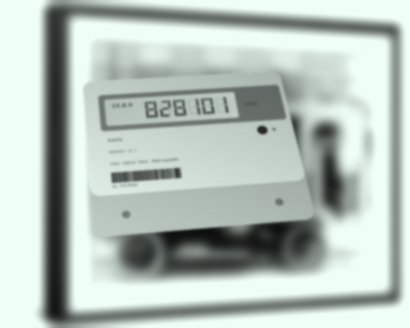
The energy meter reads 828101 kWh
